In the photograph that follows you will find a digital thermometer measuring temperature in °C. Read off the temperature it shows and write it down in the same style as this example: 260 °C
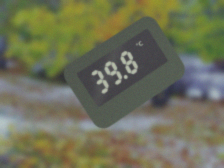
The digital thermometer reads 39.8 °C
